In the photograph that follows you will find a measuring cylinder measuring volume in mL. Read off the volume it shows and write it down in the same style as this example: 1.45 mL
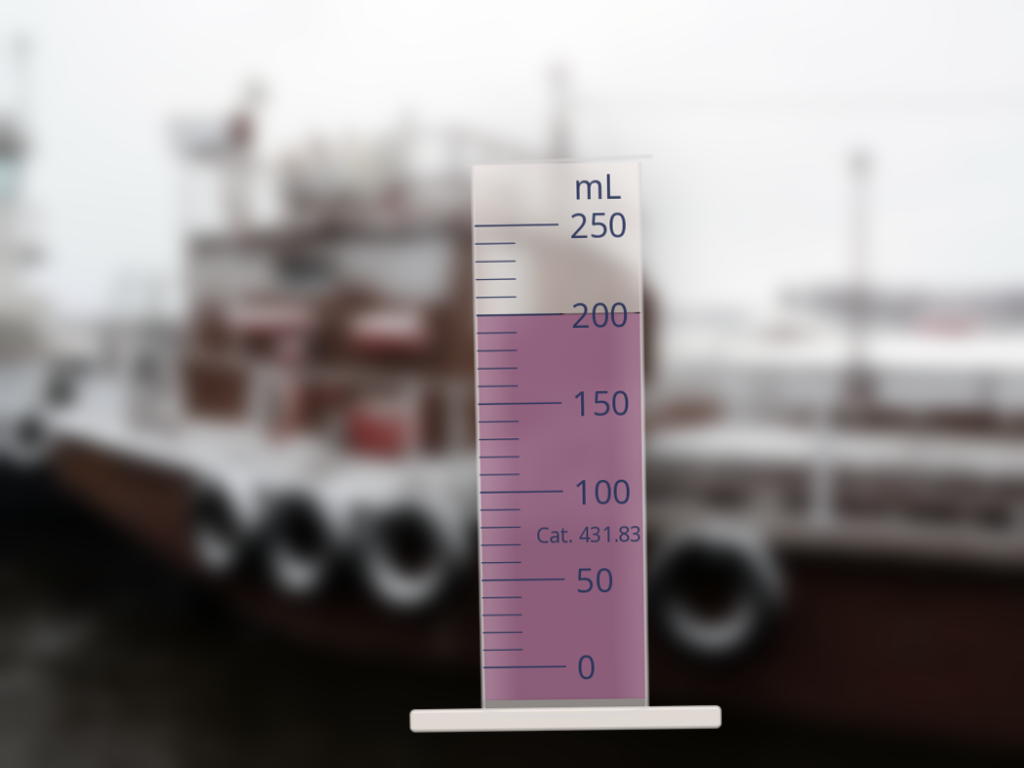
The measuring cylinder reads 200 mL
